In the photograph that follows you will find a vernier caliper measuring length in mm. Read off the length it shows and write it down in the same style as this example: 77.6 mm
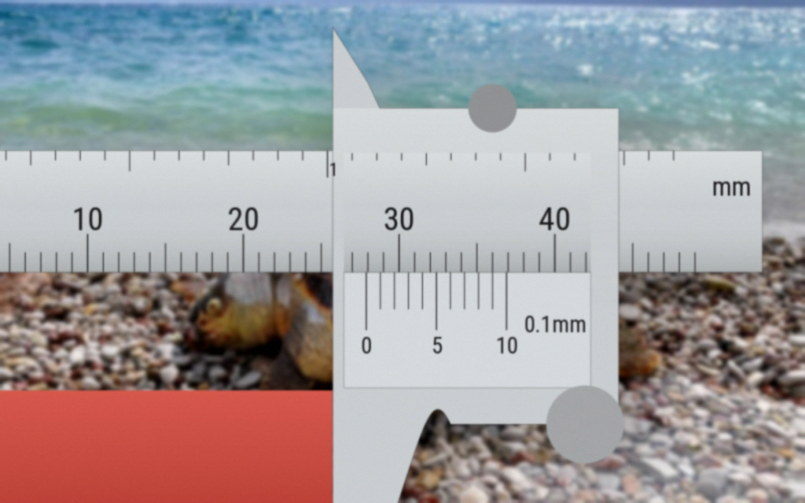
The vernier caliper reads 27.9 mm
